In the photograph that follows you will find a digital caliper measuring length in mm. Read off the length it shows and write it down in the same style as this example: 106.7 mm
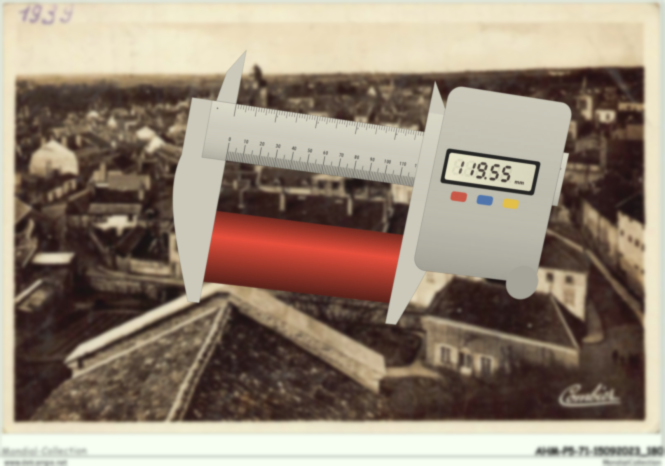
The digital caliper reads 119.55 mm
